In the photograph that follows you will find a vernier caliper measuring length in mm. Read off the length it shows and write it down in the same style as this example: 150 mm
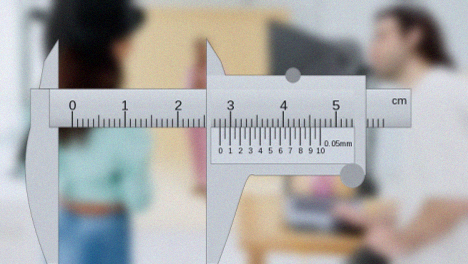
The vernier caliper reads 28.0 mm
